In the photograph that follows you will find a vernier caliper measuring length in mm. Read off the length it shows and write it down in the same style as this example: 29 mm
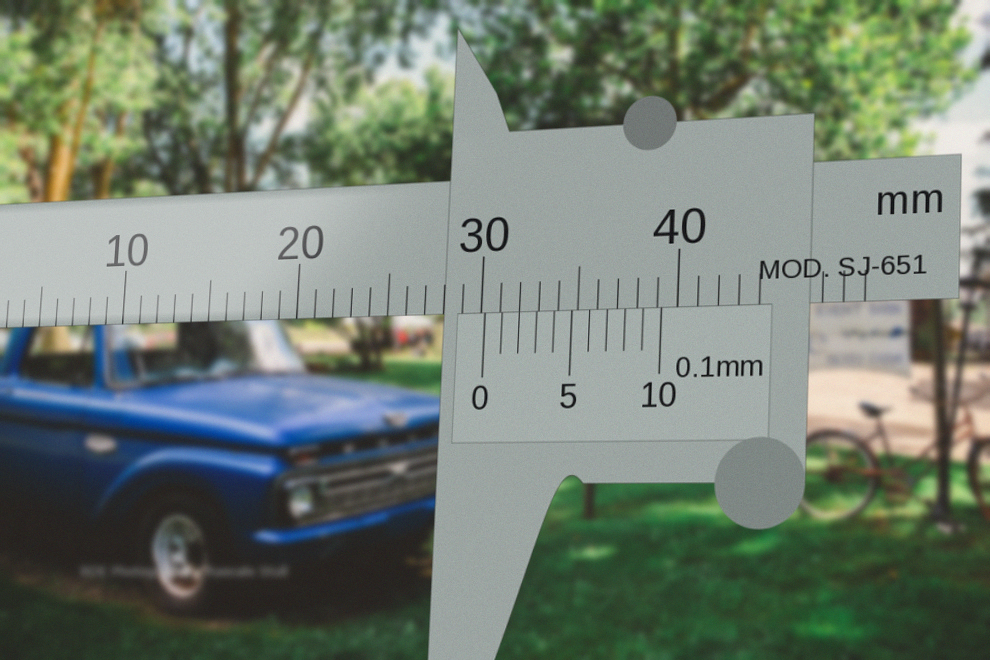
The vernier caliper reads 30.2 mm
